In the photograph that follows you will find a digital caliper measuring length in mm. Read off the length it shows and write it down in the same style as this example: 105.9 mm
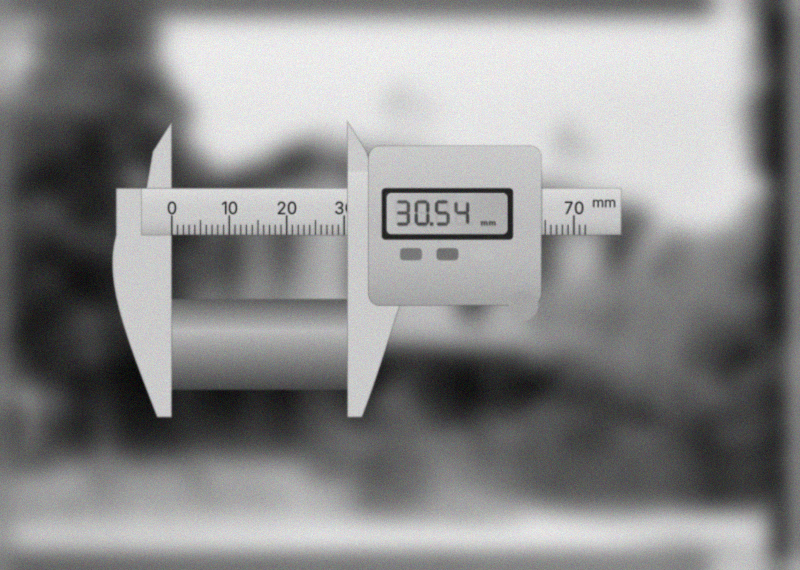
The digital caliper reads 30.54 mm
